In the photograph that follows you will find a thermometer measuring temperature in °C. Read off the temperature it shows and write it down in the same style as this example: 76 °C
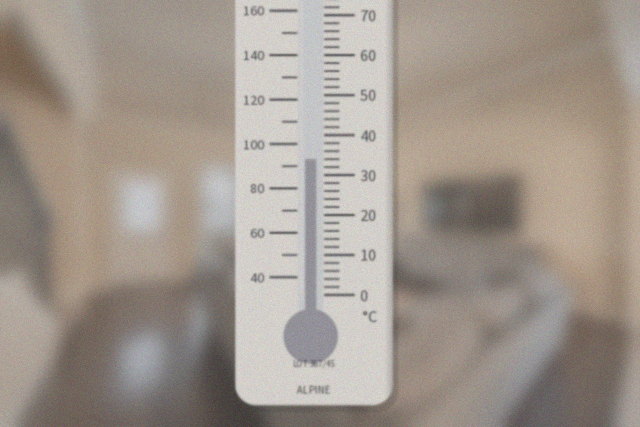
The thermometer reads 34 °C
